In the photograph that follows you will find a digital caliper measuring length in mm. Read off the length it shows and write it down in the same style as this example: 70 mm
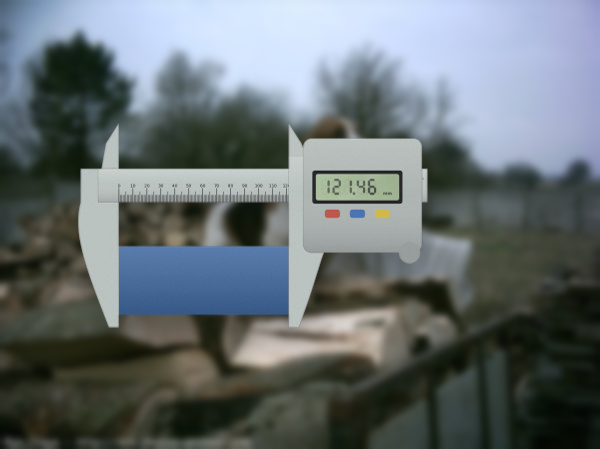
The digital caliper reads 121.46 mm
